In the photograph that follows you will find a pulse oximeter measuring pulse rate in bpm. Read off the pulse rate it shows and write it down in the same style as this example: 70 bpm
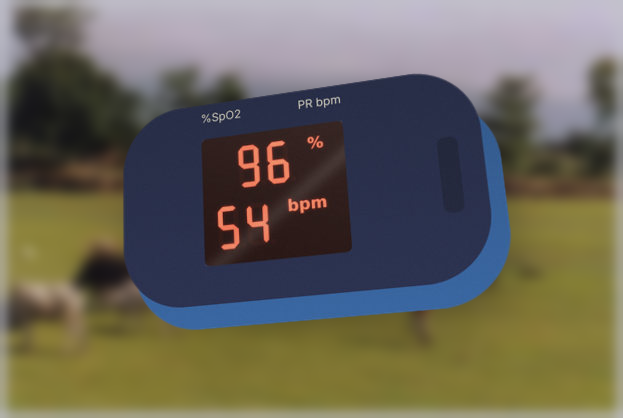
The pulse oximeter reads 54 bpm
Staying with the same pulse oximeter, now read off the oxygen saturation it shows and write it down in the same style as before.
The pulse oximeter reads 96 %
